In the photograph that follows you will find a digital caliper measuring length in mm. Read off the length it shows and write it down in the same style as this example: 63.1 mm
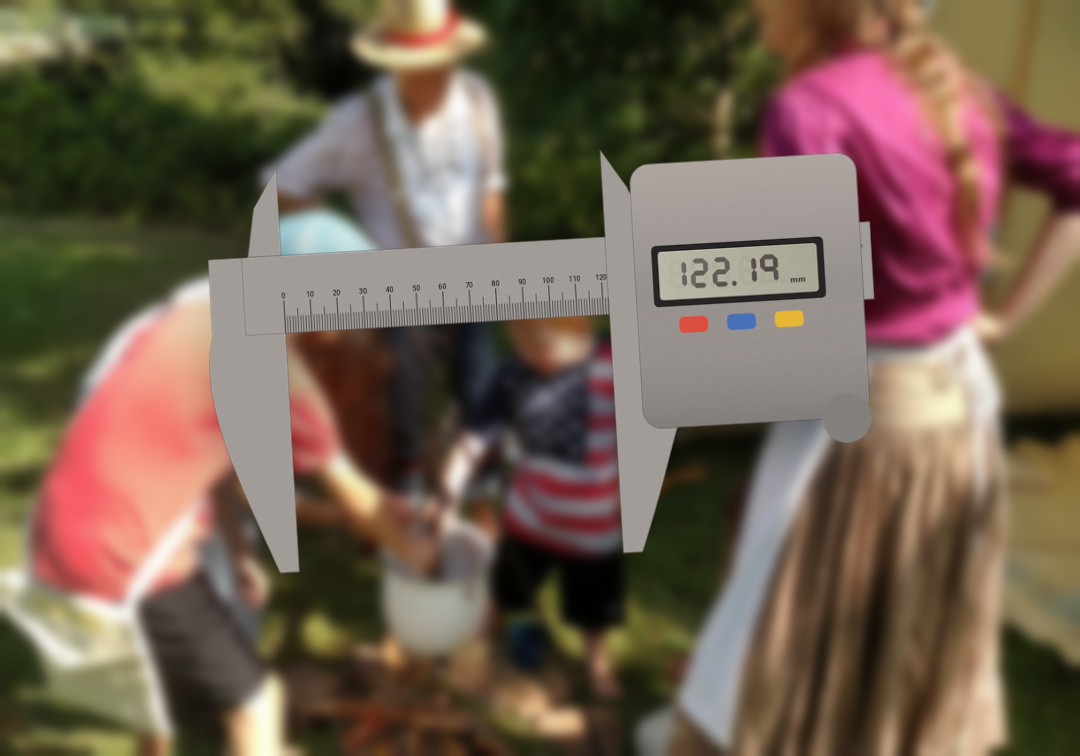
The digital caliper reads 122.19 mm
